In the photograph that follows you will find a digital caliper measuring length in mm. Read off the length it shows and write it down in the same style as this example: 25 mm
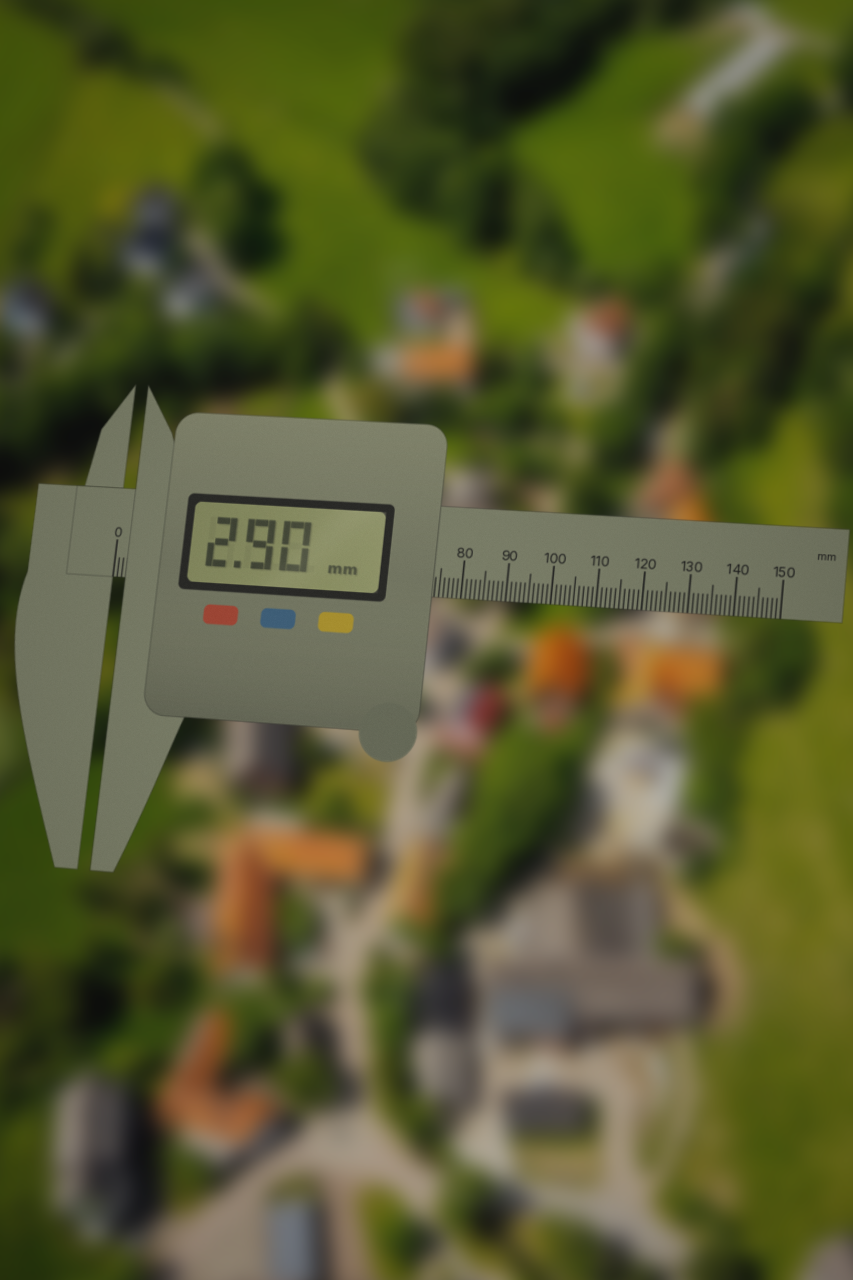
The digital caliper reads 2.90 mm
